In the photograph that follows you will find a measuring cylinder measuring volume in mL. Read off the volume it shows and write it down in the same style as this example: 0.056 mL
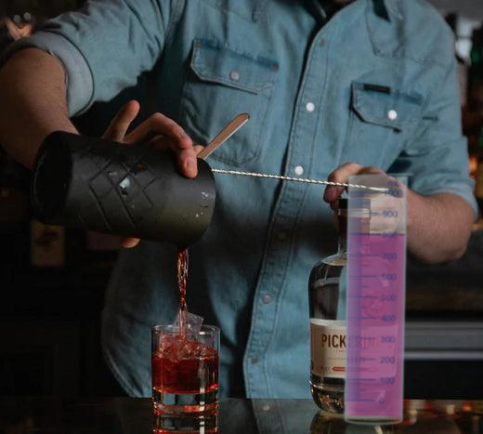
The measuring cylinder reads 800 mL
